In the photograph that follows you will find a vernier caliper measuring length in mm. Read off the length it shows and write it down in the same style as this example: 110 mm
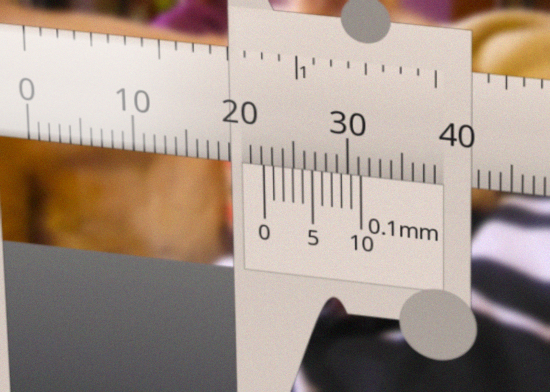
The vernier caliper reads 22.2 mm
